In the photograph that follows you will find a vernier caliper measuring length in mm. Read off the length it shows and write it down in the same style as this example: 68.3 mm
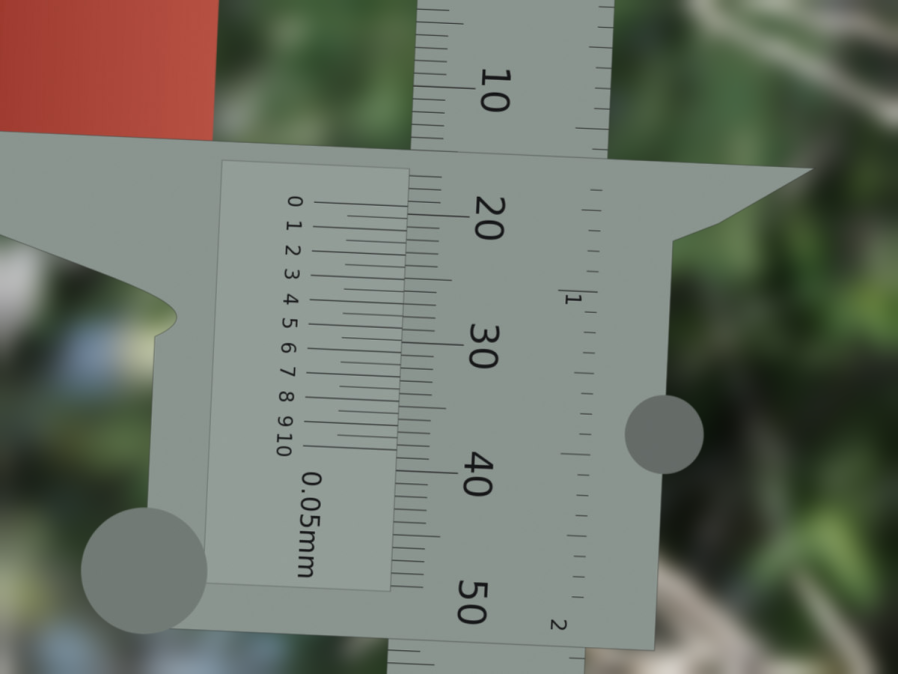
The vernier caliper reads 19.4 mm
